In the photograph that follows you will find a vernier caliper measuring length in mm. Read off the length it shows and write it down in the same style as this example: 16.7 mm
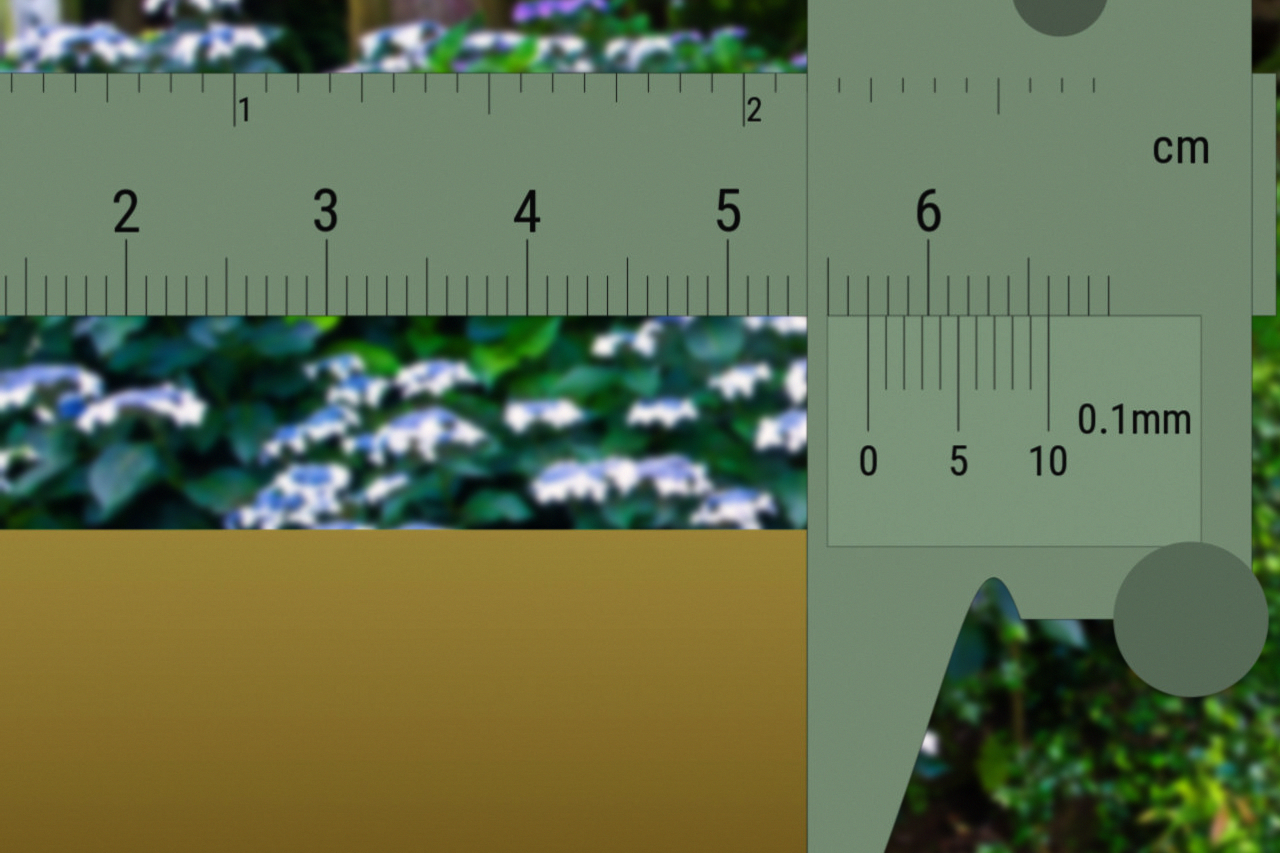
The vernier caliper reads 57.0 mm
